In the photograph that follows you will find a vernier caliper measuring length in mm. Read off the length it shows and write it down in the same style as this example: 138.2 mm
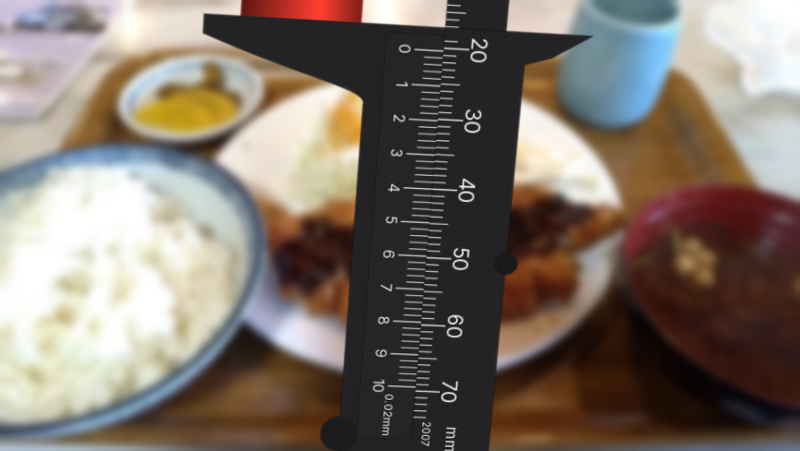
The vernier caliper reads 20.4 mm
